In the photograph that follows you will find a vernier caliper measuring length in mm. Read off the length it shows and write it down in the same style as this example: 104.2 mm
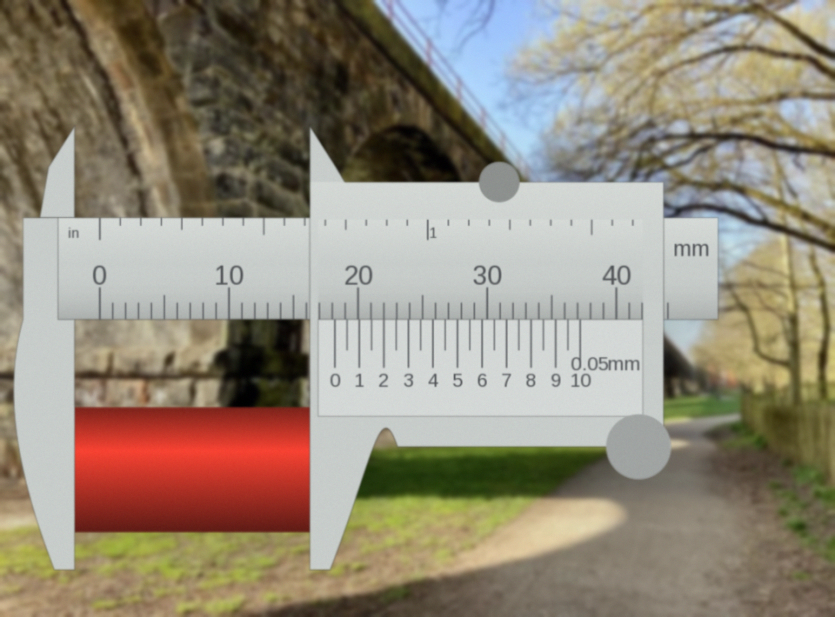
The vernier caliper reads 18.2 mm
